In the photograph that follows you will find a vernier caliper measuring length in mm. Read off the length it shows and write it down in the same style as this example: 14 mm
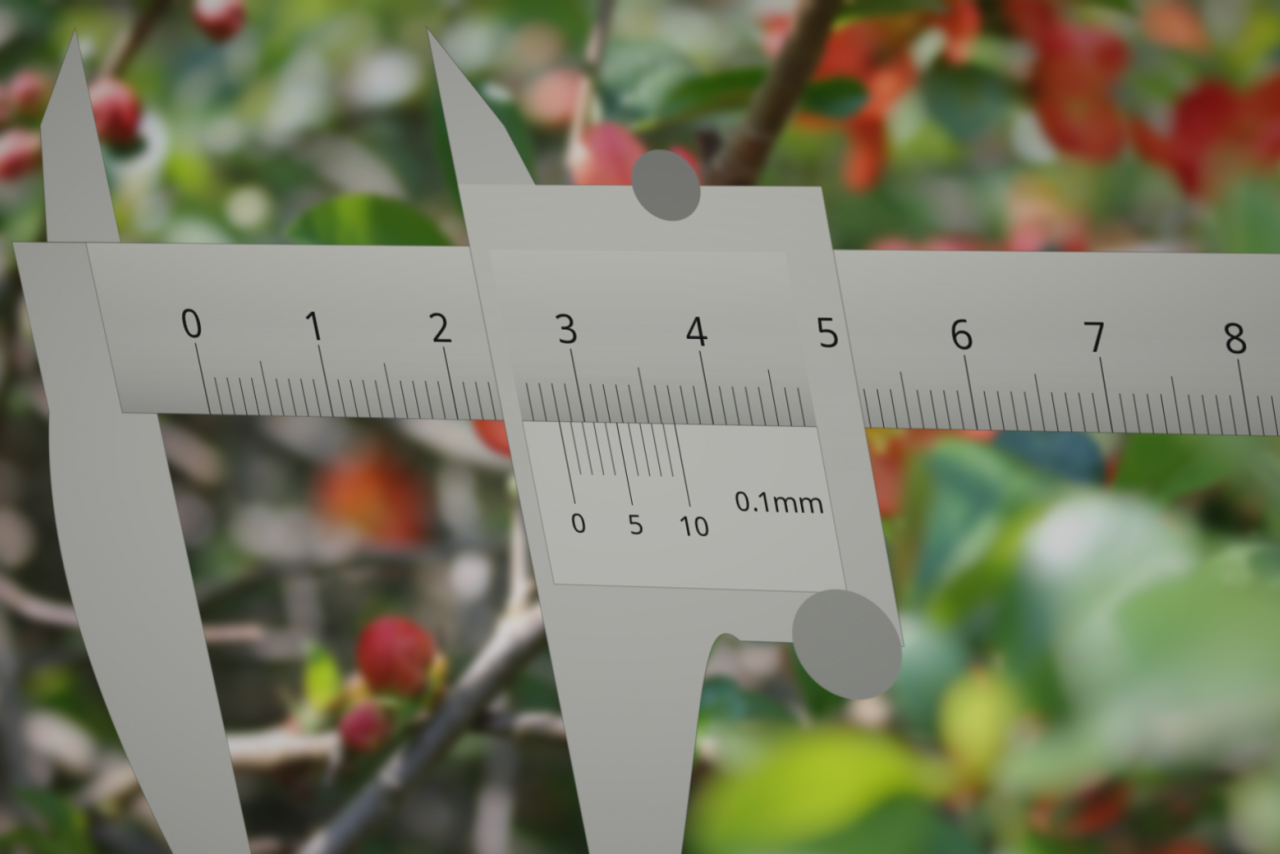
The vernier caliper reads 28.0 mm
